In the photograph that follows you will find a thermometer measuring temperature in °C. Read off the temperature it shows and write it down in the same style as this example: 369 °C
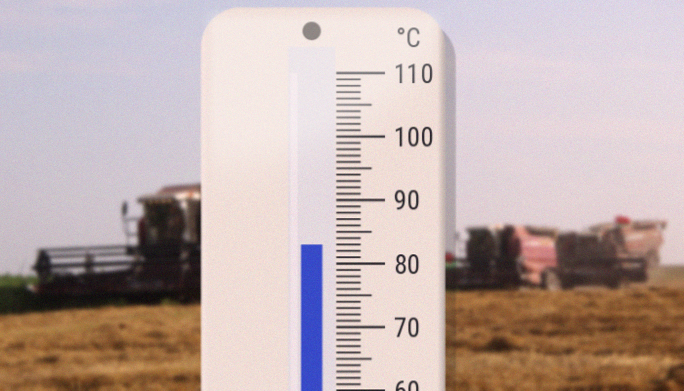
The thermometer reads 83 °C
